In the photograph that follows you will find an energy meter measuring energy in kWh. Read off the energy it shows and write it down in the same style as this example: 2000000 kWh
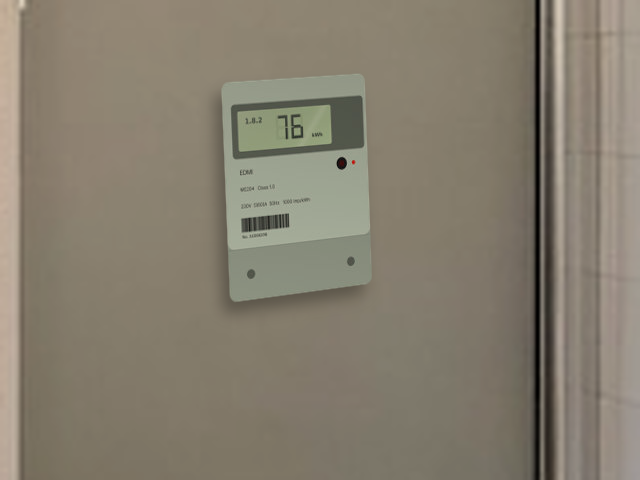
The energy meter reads 76 kWh
